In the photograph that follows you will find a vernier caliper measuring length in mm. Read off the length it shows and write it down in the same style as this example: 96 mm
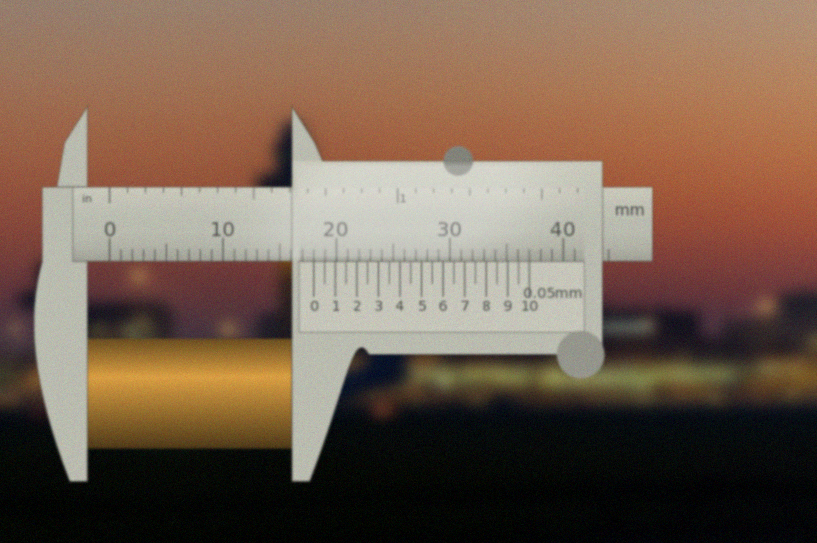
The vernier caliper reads 18.0 mm
